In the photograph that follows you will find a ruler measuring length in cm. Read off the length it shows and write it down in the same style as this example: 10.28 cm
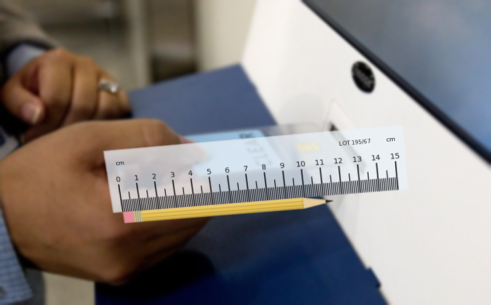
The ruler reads 11.5 cm
